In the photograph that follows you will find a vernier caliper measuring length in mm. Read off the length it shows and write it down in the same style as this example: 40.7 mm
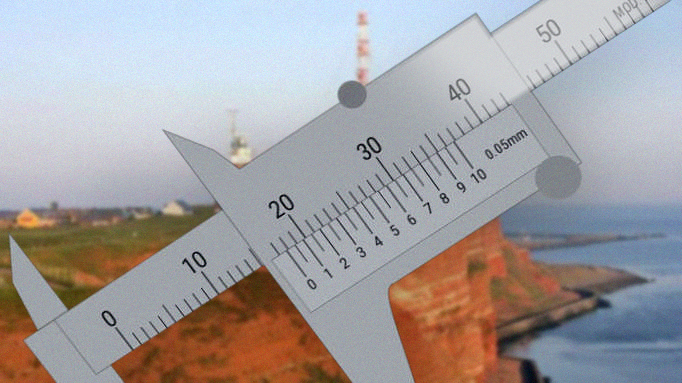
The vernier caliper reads 17.8 mm
